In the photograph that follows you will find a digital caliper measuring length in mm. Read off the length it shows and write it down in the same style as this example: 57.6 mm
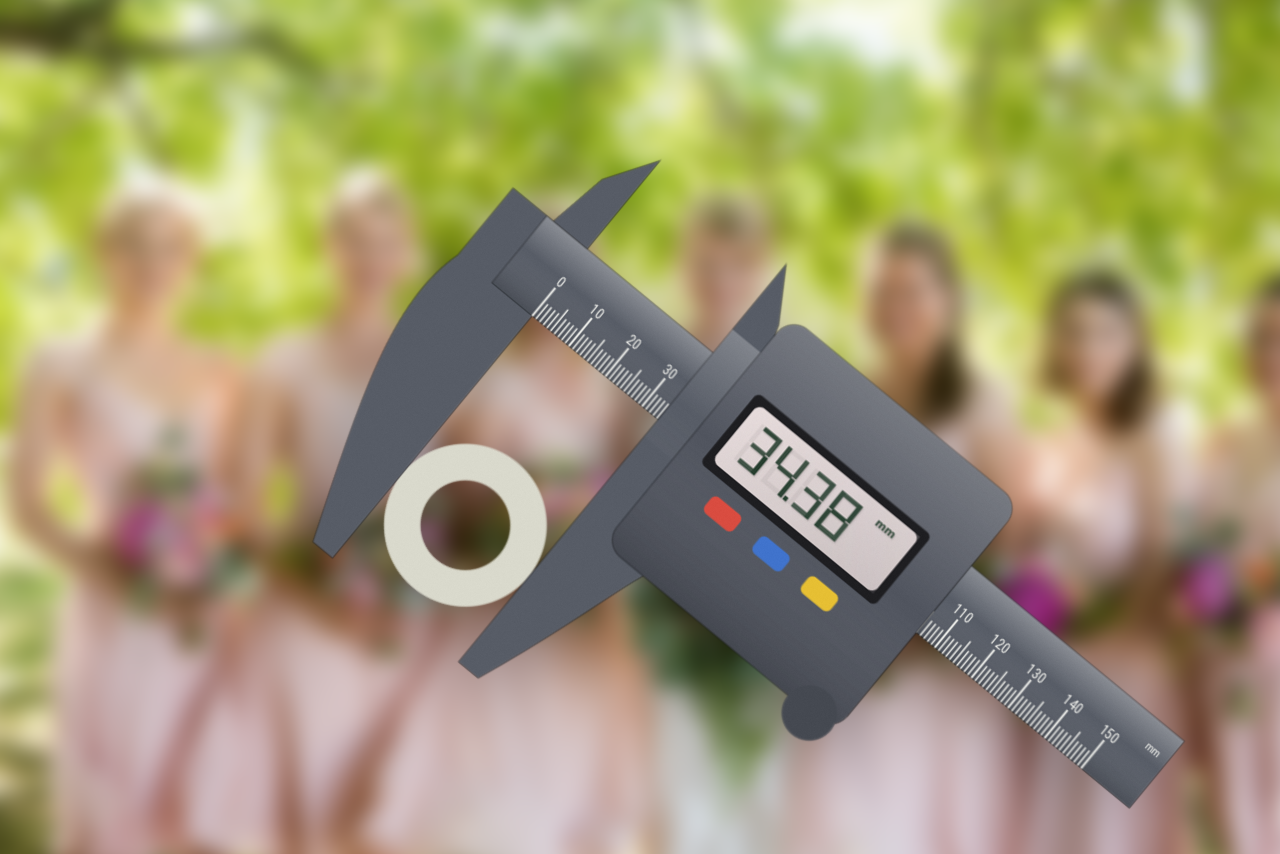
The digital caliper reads 34.38 mm
